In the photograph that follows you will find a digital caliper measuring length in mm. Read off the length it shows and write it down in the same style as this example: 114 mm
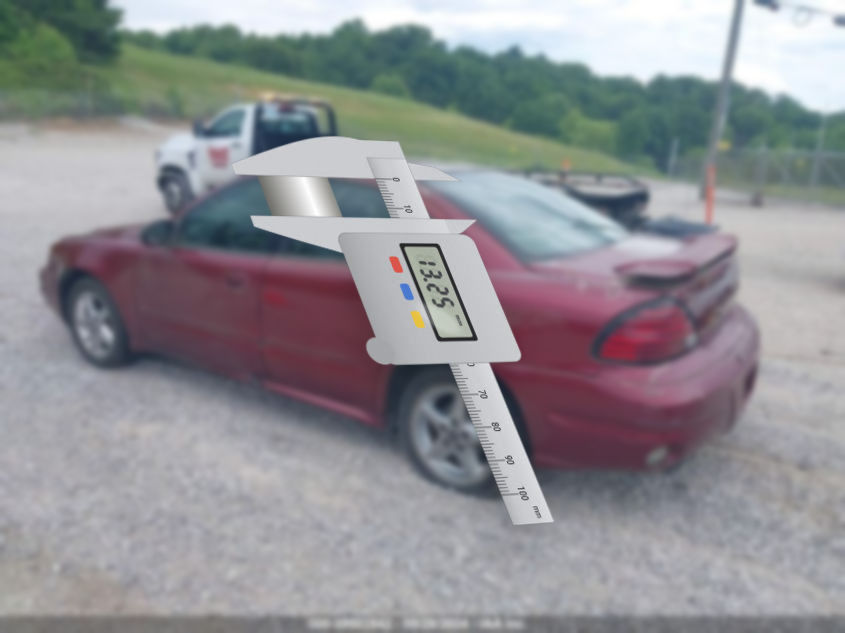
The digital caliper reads 13.25 mm
